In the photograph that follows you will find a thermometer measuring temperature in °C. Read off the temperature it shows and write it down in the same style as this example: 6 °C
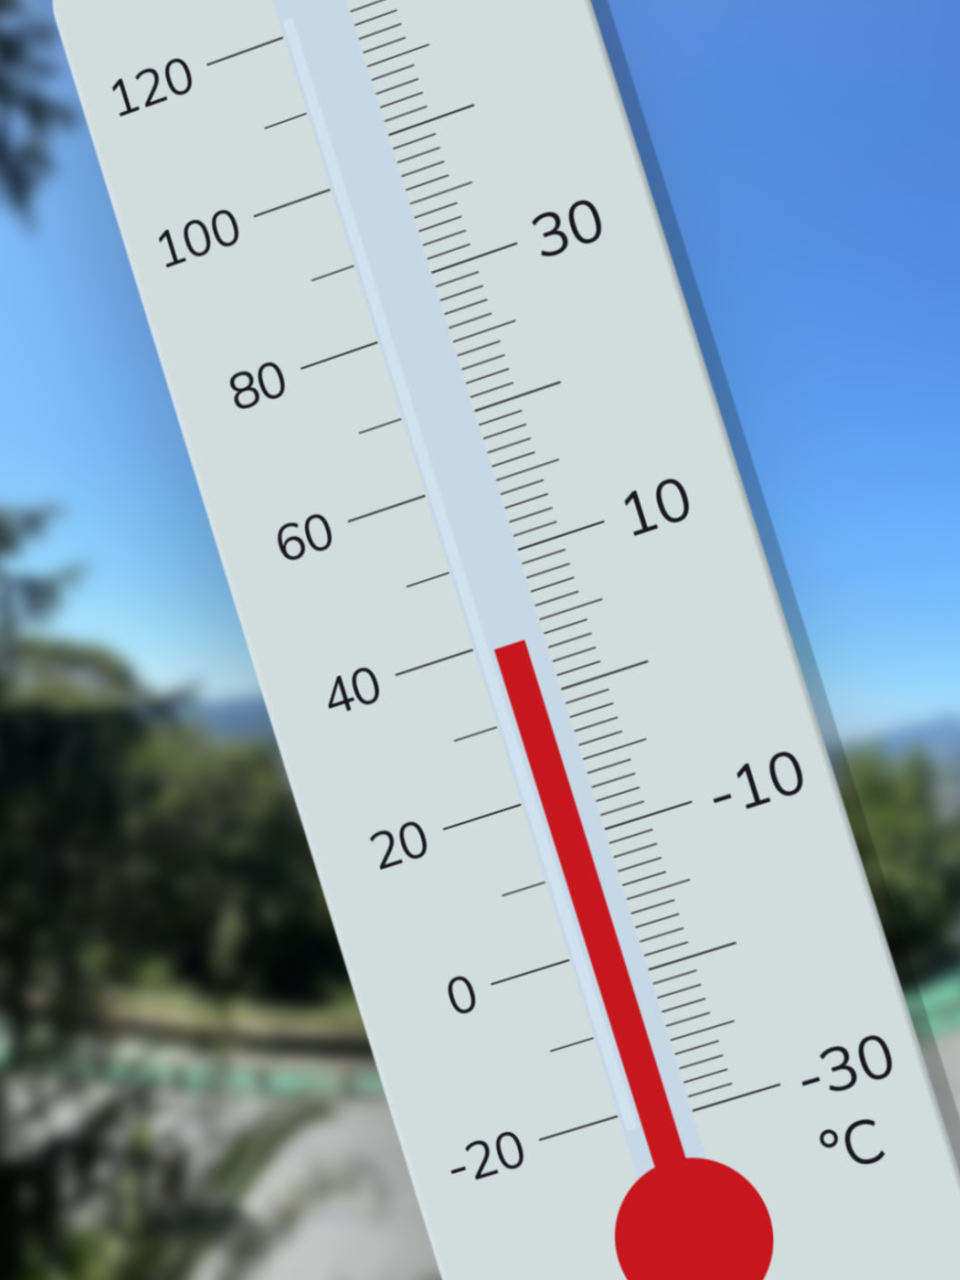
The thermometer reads 4 °C
